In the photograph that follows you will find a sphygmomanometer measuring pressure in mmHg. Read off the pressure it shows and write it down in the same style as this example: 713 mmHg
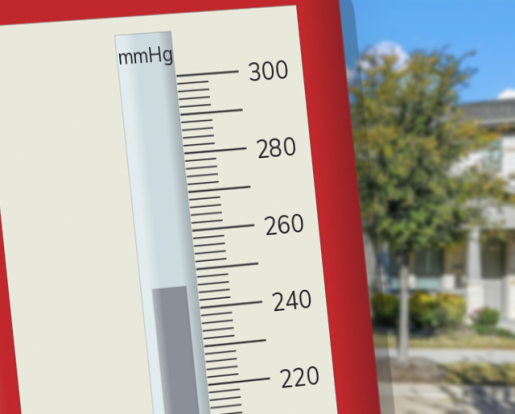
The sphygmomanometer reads 246 mmHg
